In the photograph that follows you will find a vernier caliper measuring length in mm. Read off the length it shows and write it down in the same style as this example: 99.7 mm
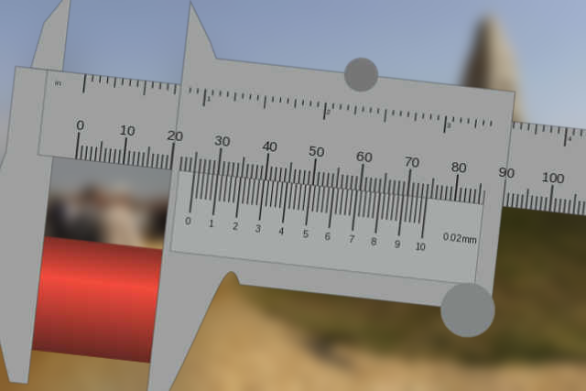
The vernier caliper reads 25.0 mm
